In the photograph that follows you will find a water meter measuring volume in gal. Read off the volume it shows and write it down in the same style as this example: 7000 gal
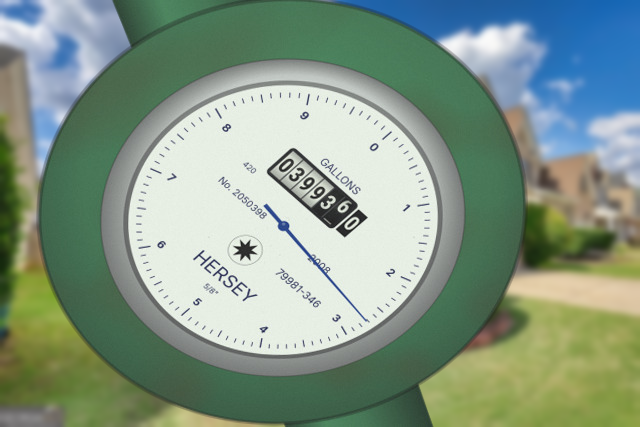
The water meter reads 399362.7 gal
